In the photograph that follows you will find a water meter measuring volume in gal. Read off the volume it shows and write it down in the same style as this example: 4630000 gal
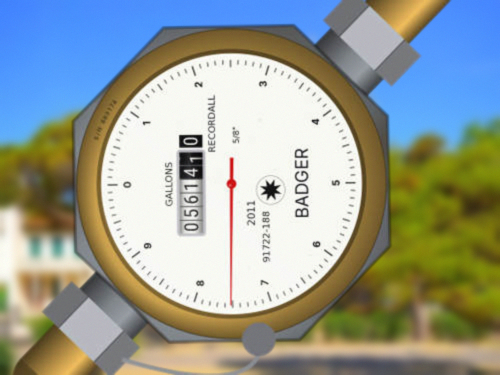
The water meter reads 561407.5 gal
